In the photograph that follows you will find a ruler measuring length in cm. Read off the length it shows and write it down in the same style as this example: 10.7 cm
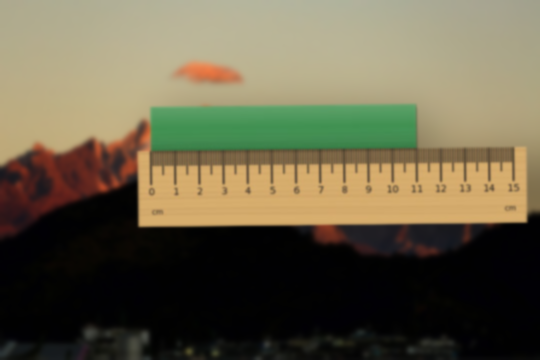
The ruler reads 11 cm
